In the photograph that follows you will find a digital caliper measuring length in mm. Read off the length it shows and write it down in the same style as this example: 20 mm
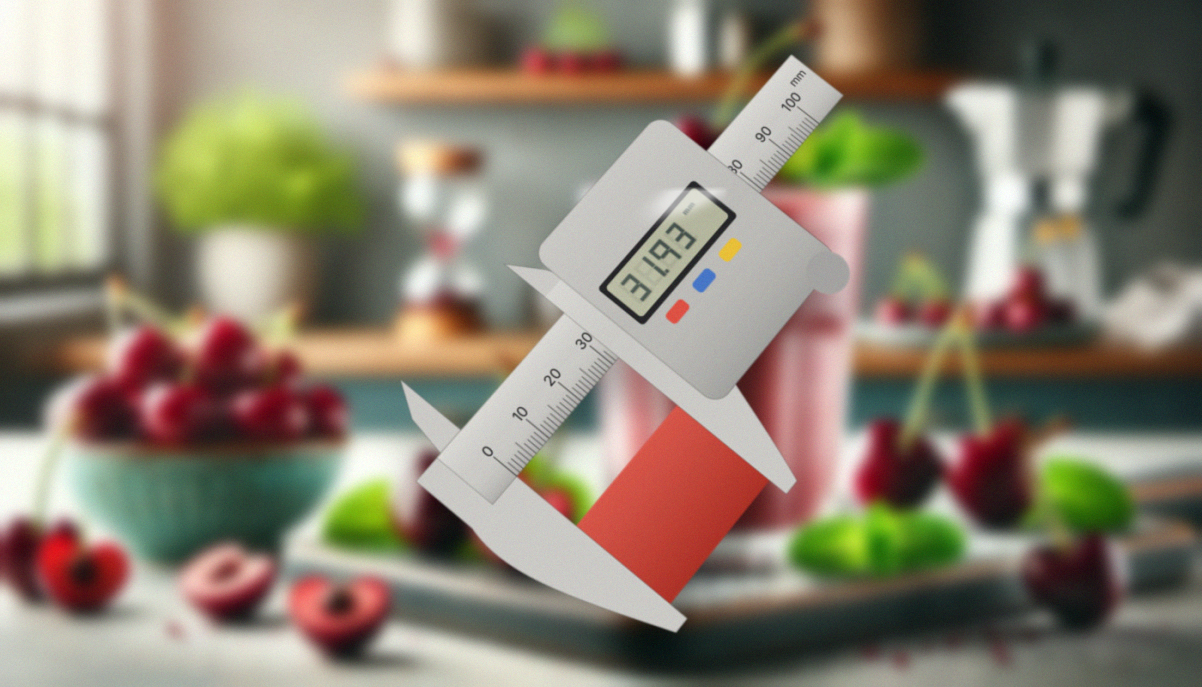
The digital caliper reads 31.93 mm
